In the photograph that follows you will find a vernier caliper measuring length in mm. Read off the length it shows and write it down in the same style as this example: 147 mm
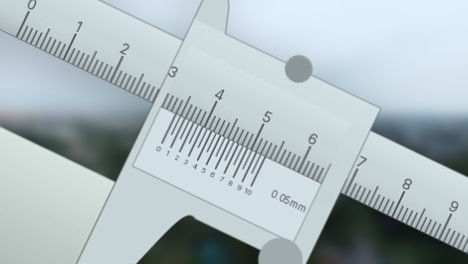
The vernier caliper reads 34.0 mm
